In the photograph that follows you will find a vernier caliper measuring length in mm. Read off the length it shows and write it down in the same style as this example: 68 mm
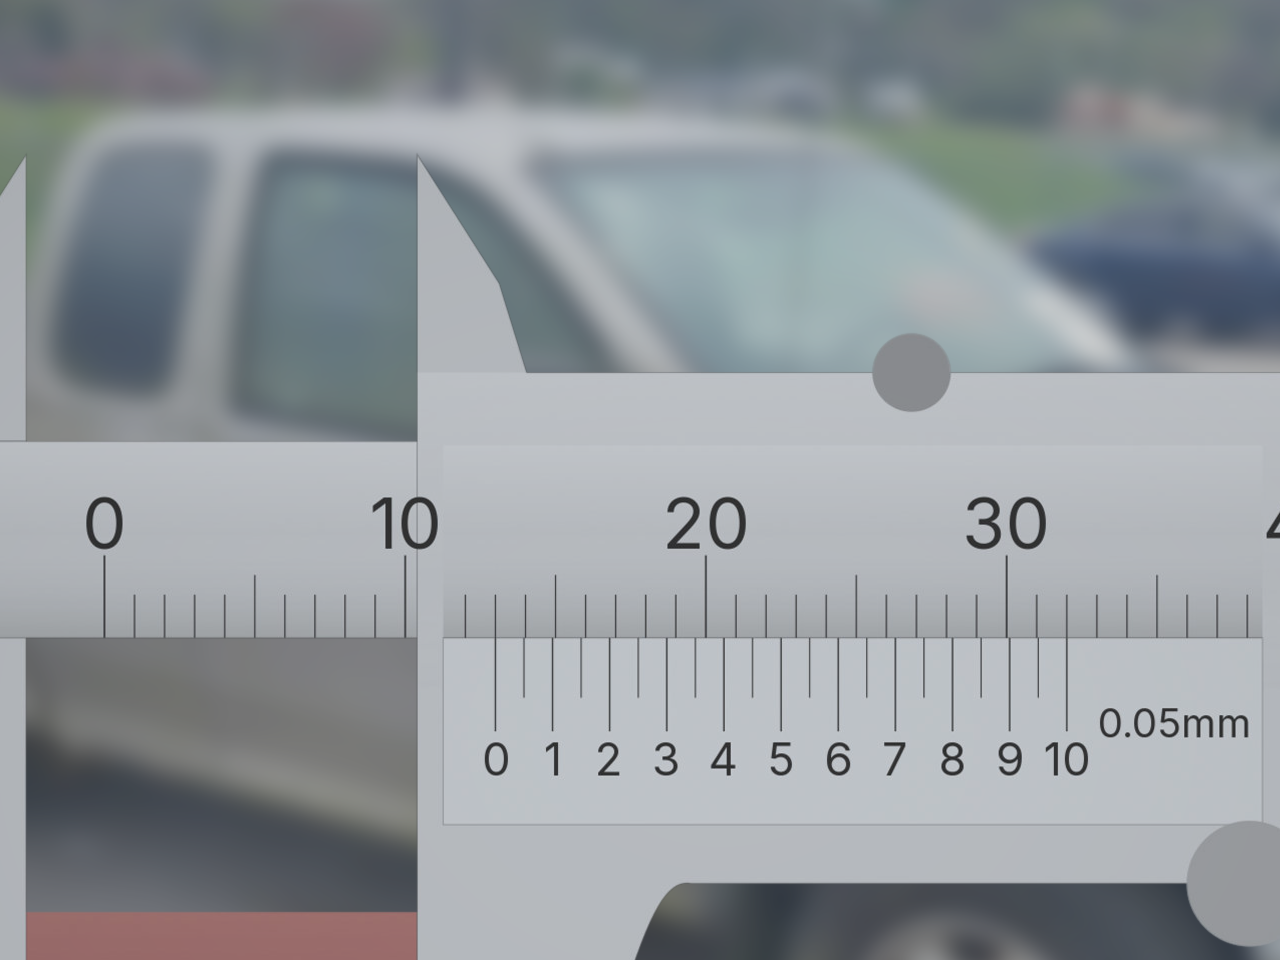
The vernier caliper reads 13.00 mm
